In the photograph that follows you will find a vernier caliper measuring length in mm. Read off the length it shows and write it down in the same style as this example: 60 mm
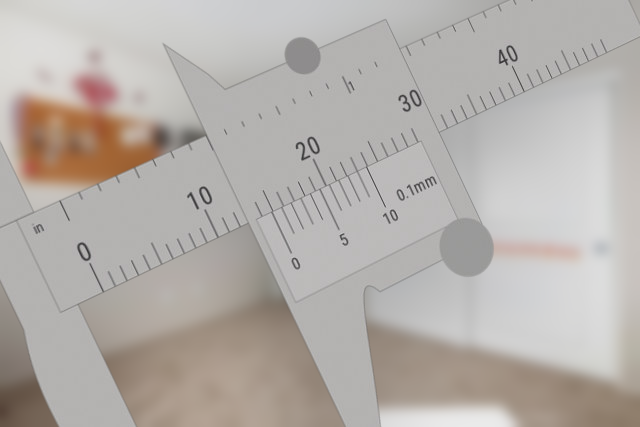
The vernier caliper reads 14.9 mm
